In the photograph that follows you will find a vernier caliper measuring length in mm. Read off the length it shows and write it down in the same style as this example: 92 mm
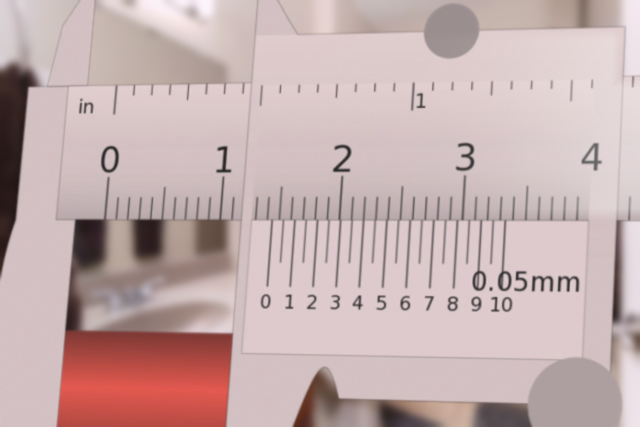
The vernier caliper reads 14.4 mm
